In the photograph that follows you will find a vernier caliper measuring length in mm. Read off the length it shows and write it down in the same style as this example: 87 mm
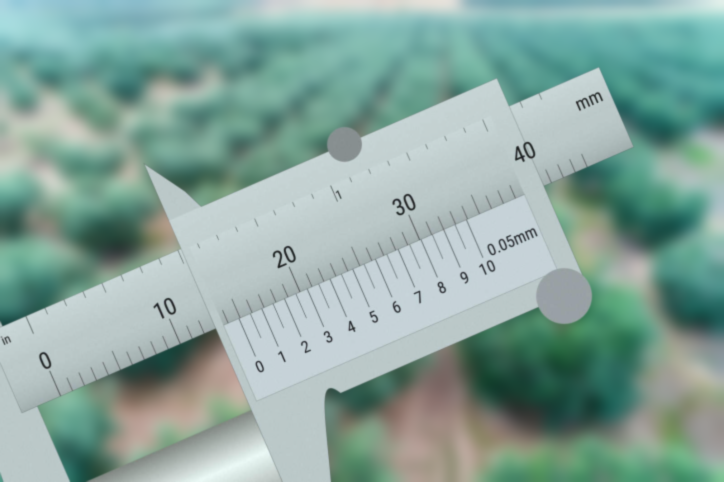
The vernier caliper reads 14.9 mm
